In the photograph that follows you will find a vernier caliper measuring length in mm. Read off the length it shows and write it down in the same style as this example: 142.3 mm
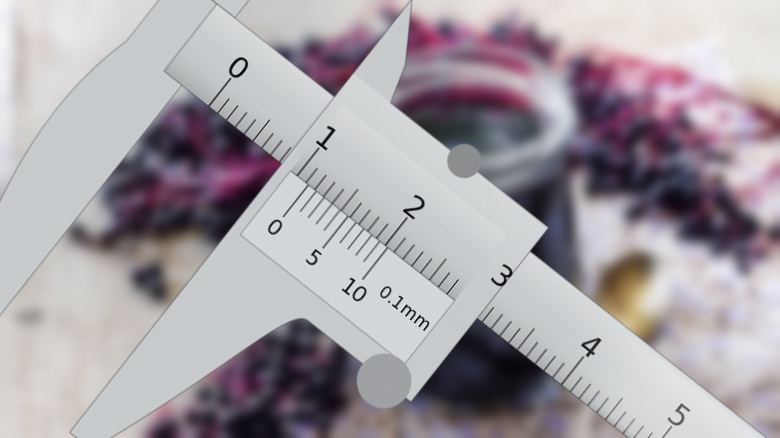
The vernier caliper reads 11.3 mm
